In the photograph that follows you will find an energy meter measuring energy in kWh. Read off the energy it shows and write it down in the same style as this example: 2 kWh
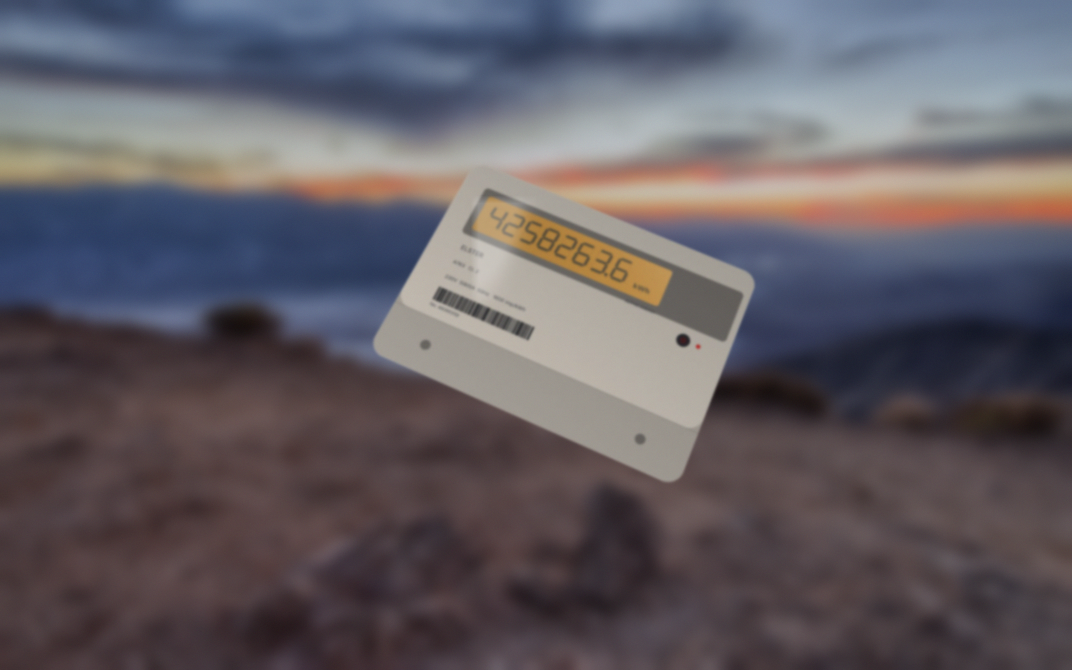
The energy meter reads 4258263.6 kWh
